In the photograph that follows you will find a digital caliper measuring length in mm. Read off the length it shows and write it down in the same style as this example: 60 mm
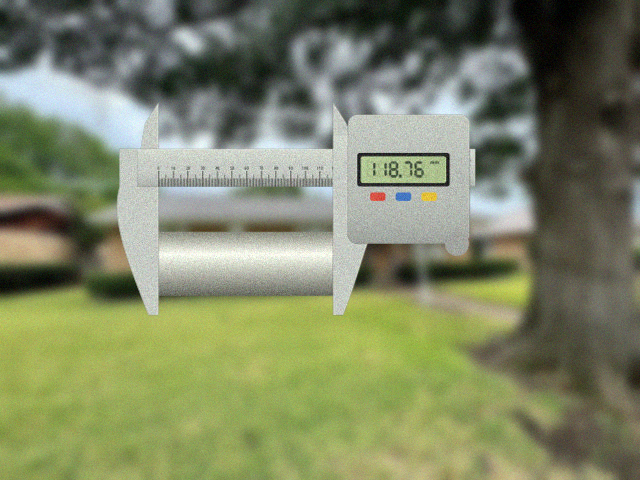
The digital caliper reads 118.76 mm
